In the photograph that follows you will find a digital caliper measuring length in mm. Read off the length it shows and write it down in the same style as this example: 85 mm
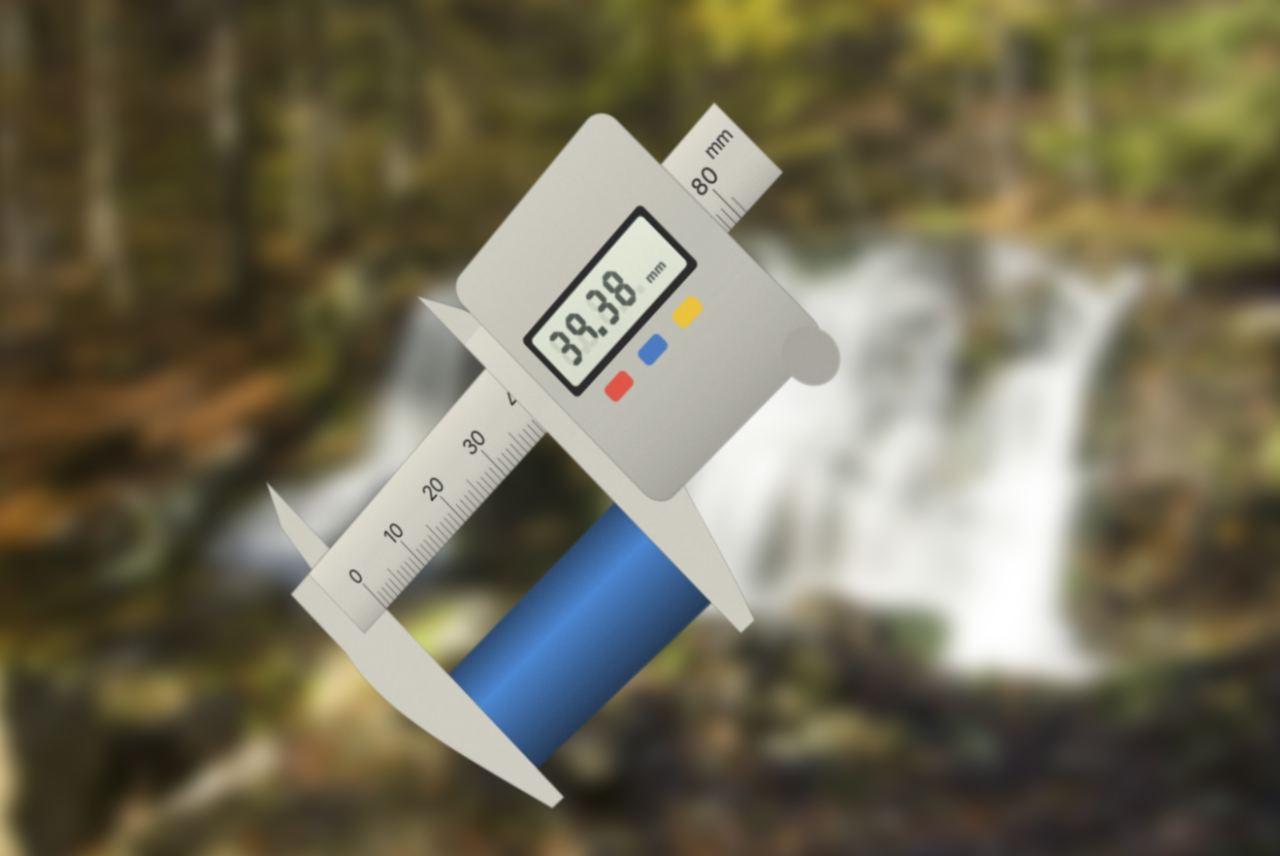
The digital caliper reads 39.38 mm
